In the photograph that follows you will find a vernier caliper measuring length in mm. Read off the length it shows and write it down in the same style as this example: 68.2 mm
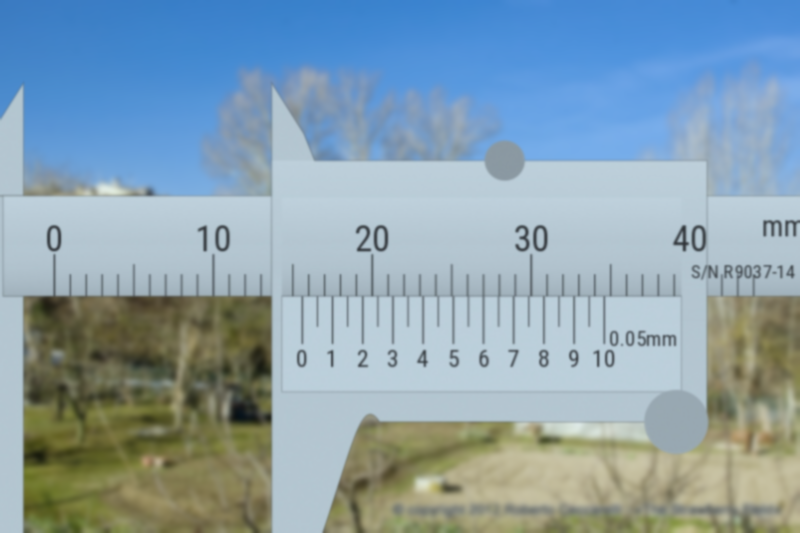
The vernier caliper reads 15.6 mm
